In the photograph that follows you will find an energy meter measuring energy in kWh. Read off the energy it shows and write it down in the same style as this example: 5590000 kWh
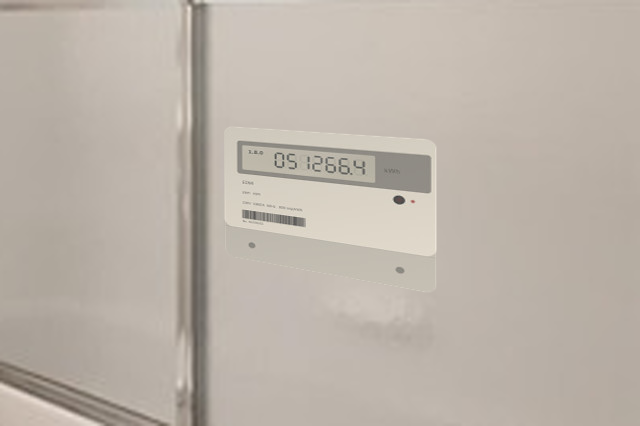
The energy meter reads 51266.4 kWh
